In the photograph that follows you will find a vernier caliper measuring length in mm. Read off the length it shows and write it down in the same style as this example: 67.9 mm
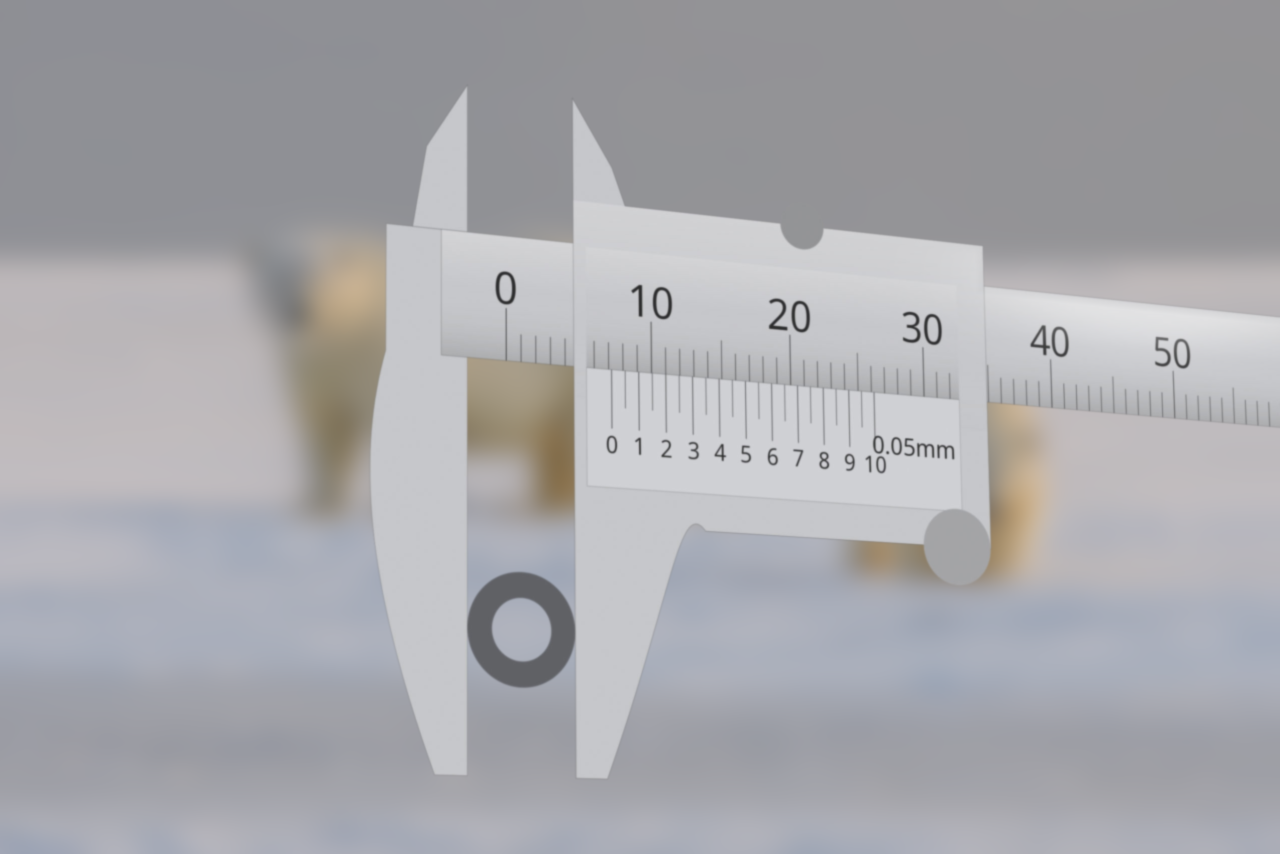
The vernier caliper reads 7.2 mm
